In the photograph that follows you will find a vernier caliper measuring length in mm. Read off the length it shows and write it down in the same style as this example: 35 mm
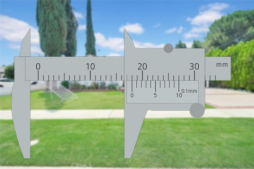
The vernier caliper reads 18.0 mm
